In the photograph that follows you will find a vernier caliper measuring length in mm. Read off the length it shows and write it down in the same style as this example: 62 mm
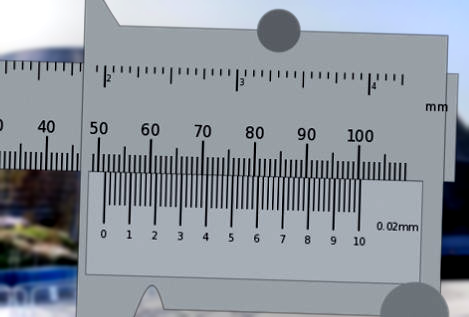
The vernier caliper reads 51.4 mm
